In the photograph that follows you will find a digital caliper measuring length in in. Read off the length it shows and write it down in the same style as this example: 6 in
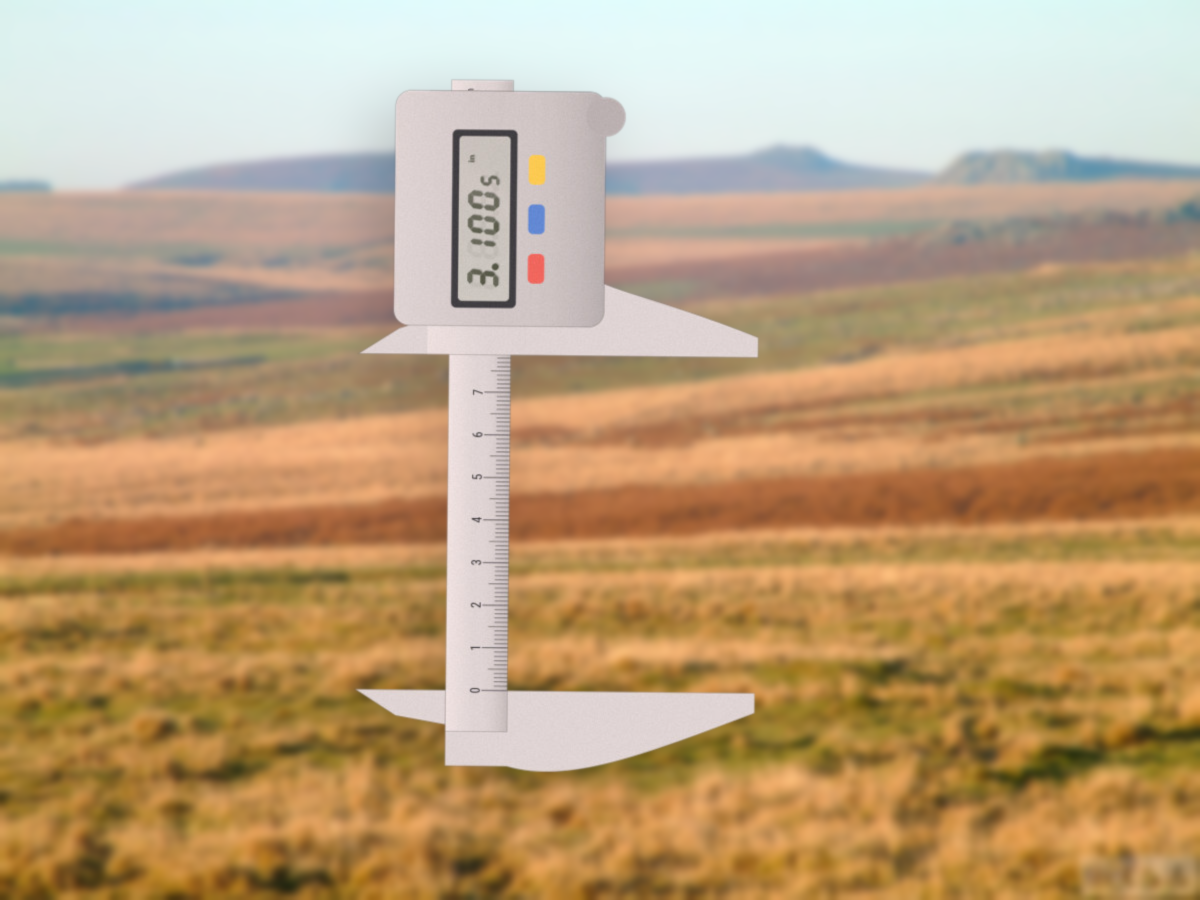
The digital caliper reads 3.1005 in
